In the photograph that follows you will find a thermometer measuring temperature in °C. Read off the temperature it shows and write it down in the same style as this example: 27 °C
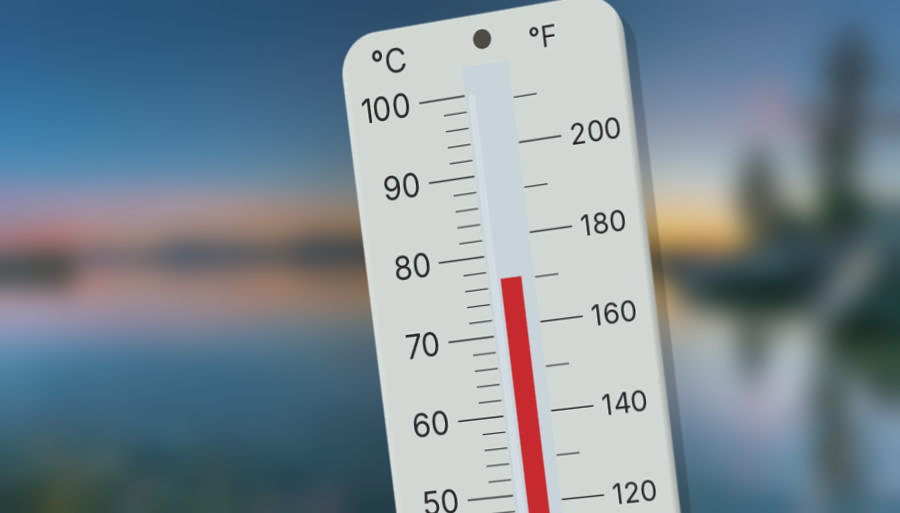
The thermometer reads 77 °C
